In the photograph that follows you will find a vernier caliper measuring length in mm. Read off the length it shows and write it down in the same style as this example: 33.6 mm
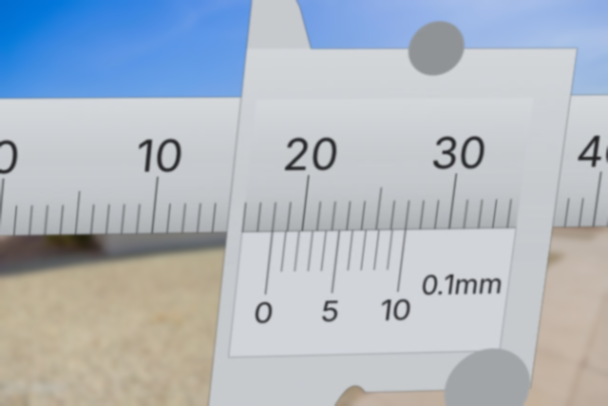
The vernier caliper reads 18.0 mm
